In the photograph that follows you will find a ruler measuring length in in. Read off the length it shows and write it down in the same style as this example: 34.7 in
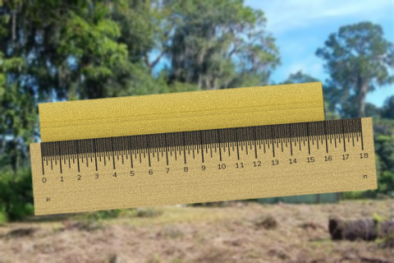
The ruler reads 16 in
